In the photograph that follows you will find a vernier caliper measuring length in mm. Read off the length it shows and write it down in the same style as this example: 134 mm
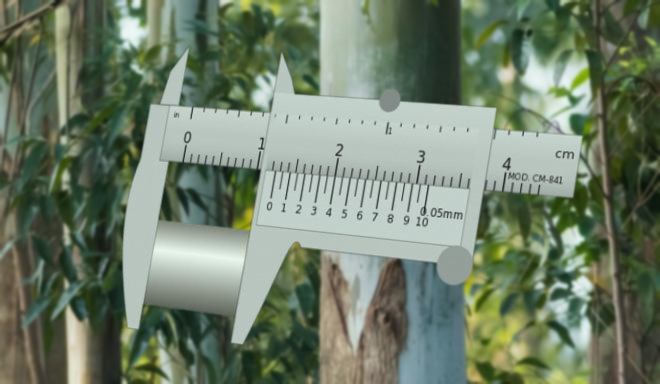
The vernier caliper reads 12.4 mm
